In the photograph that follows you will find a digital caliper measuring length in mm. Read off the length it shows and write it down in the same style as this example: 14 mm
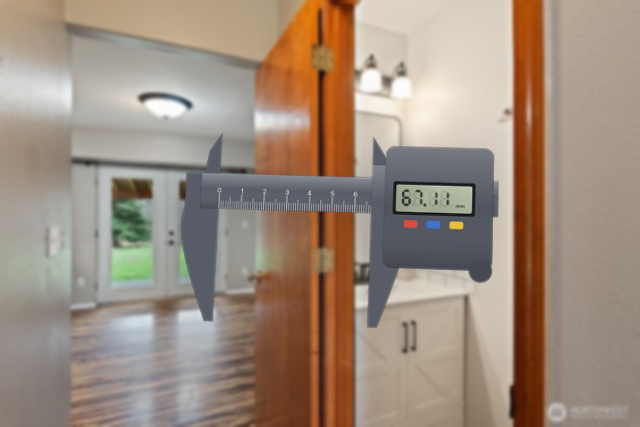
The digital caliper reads 67.11 mm
